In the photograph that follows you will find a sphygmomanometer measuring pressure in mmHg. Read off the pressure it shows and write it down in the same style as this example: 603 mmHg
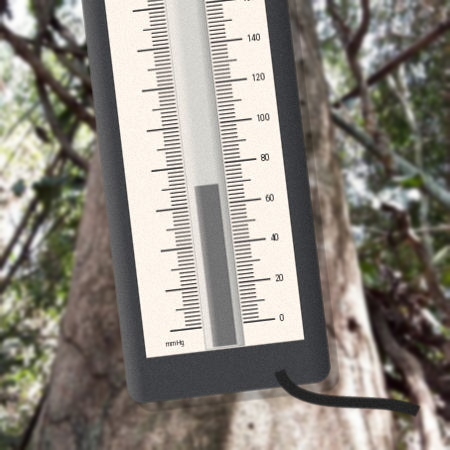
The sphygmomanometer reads 70 mmHg
